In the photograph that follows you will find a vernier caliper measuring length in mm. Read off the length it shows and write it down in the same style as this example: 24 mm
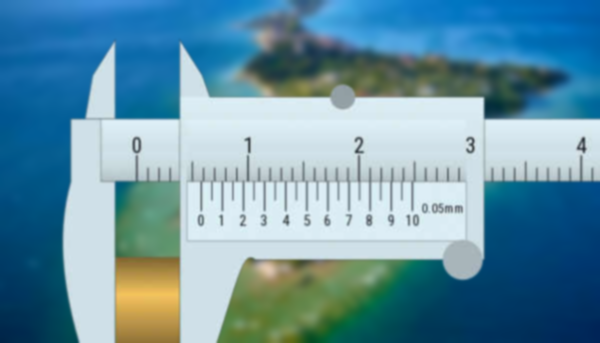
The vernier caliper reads 5.8 mm
